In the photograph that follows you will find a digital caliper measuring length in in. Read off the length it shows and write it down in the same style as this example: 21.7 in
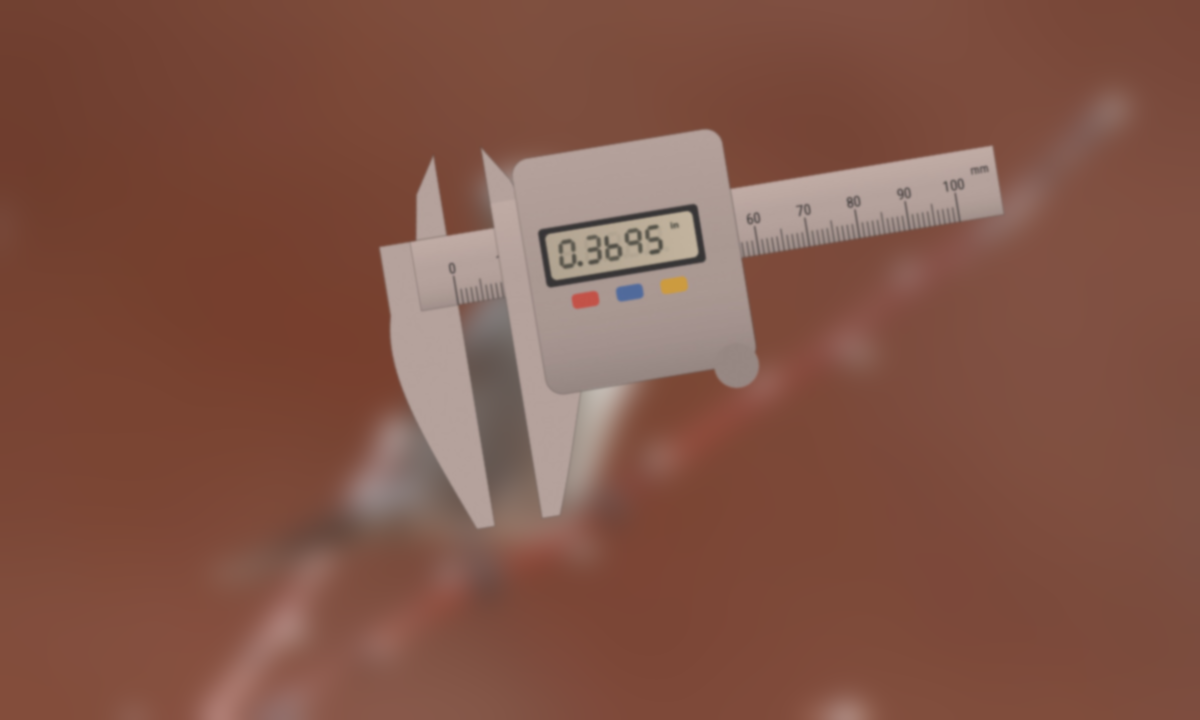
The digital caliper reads 0.3695 in
